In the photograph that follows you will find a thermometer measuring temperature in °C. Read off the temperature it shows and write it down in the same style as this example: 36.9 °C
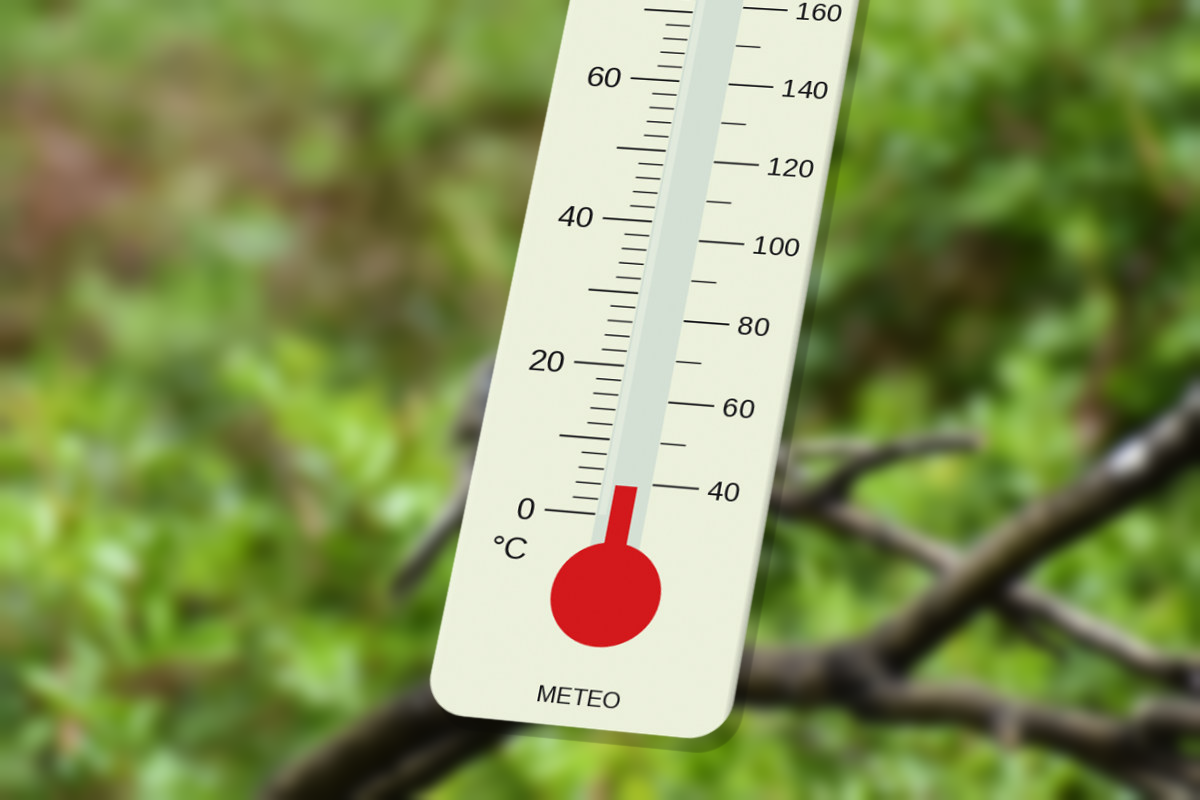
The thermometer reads 4 °C
